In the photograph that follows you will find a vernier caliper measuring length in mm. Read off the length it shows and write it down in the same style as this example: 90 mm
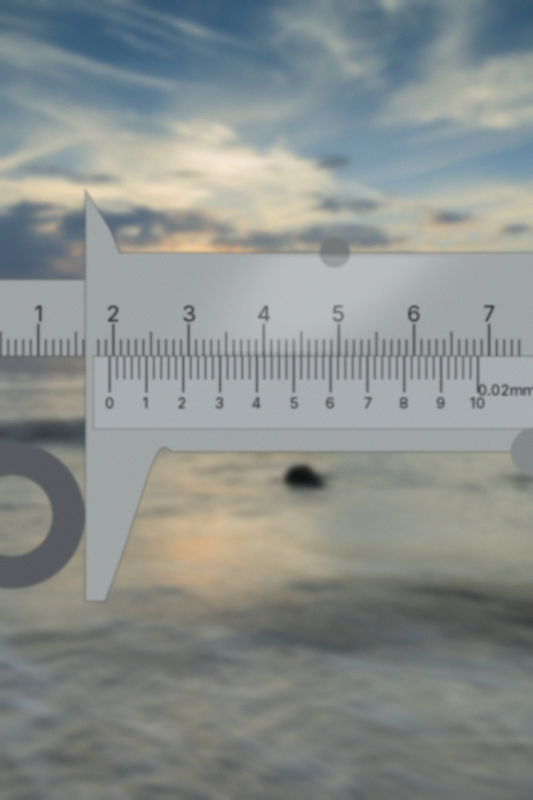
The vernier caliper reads 19.5 mm
